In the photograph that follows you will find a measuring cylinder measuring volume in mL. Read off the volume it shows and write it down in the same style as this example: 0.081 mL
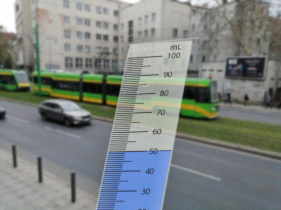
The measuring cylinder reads 50 mL
